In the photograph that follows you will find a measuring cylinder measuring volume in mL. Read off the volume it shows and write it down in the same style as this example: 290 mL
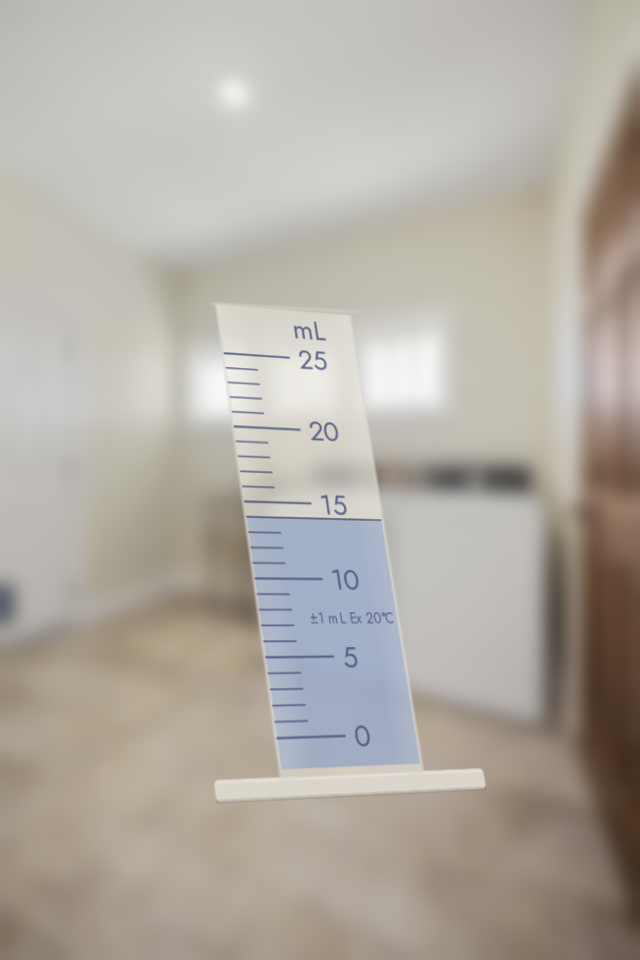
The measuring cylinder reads 14 mL
